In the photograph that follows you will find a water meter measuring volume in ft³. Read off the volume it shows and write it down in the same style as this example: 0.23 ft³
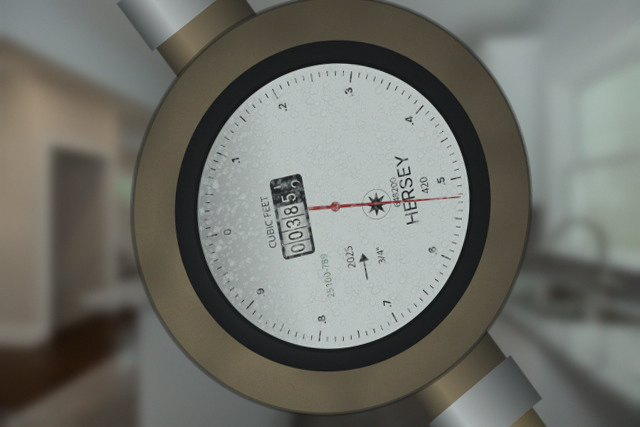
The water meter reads 3851.52 ft³
